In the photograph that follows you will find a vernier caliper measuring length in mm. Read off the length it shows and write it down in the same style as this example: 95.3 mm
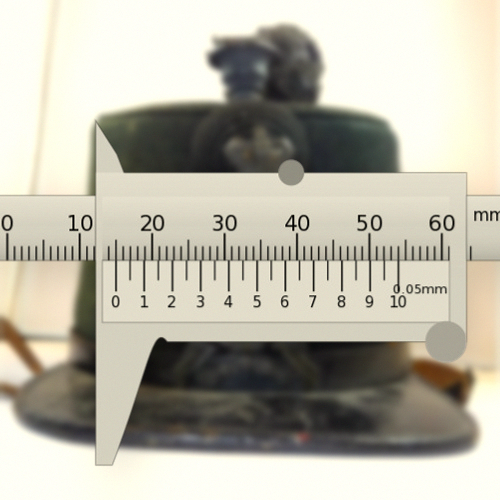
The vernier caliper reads 15.0 mm
